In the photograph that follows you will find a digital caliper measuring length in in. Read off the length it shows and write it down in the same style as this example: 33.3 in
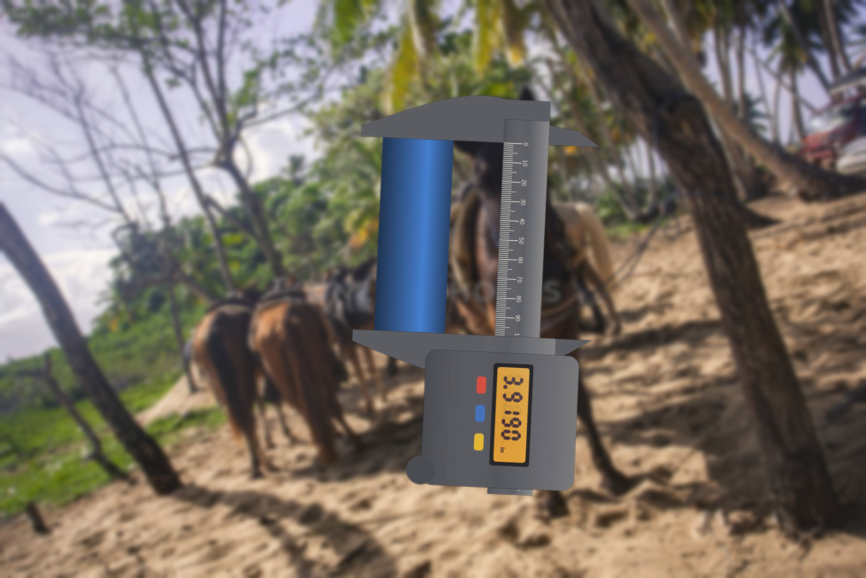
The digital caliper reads 3.9190 in
